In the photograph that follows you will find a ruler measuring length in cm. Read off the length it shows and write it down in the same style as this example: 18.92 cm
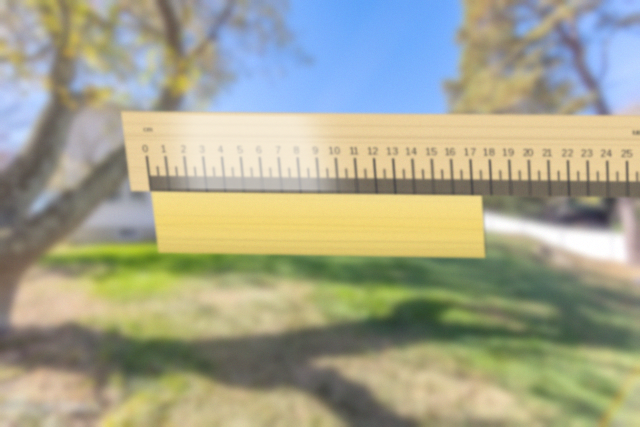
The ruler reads 17.5 cm
